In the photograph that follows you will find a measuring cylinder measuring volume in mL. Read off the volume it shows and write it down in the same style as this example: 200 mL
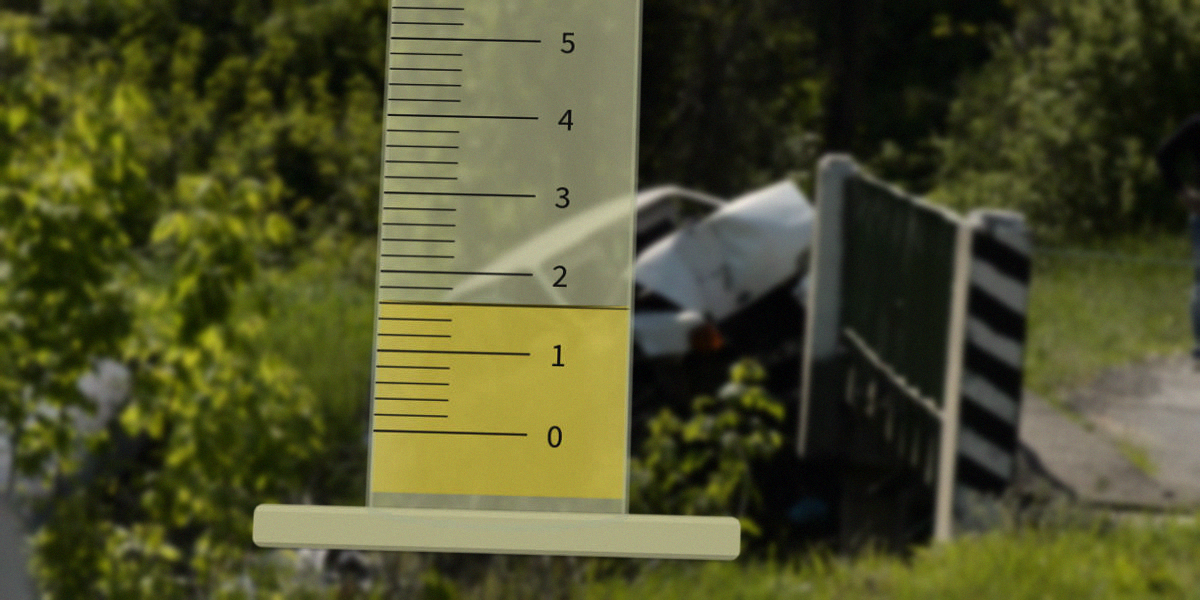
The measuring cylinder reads 1.6 mL
